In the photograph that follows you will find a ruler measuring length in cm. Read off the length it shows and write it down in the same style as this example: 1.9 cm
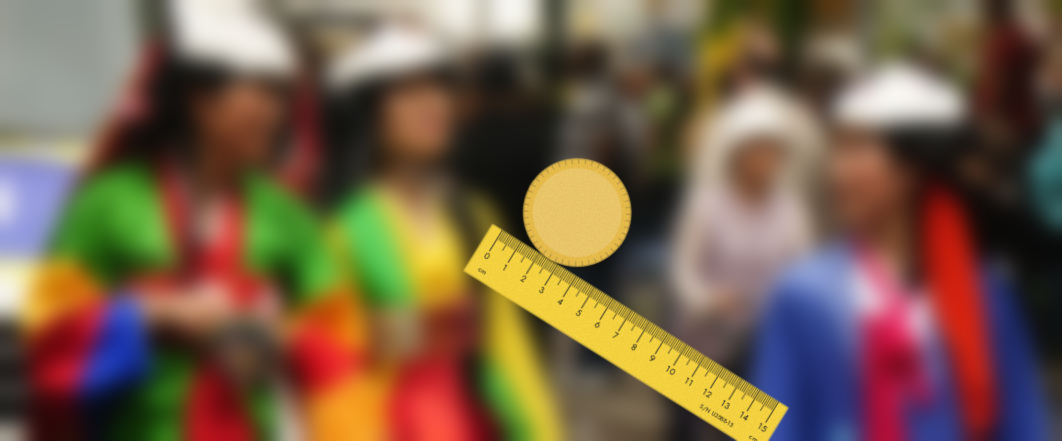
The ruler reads 5 cm
